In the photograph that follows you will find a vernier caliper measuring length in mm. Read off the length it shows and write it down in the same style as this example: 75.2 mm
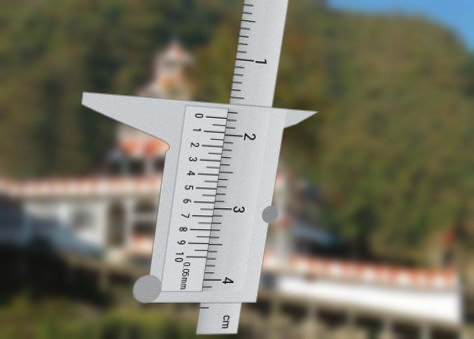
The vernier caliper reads 17.8 mm
